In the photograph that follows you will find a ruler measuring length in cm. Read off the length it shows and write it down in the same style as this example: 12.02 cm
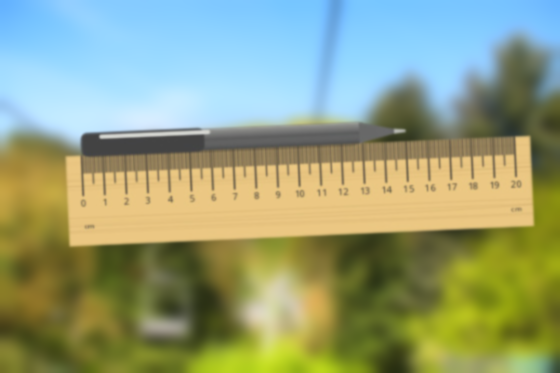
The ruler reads 15 cm
